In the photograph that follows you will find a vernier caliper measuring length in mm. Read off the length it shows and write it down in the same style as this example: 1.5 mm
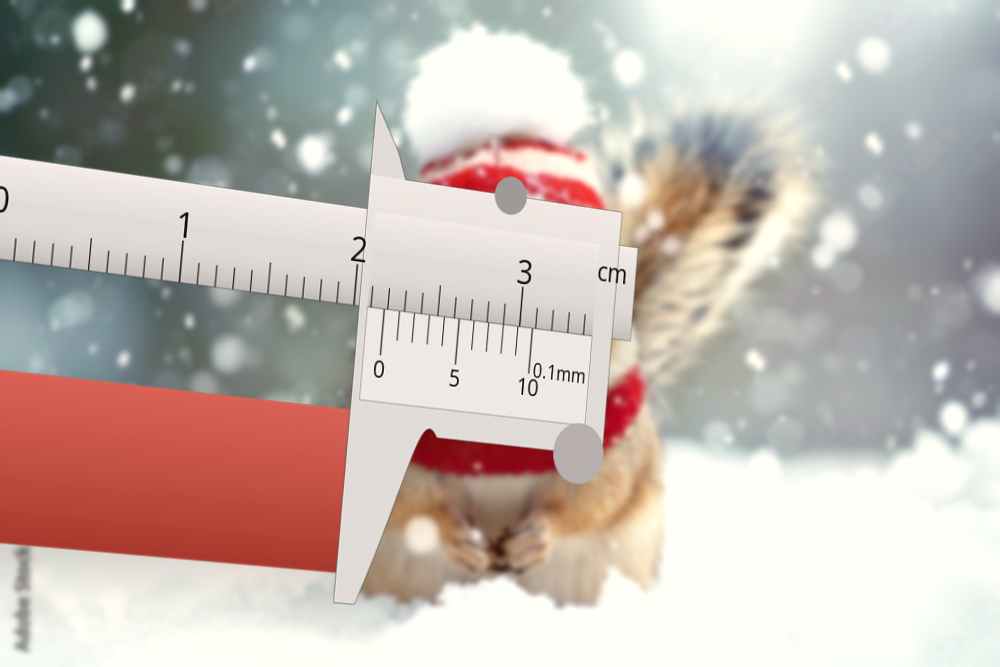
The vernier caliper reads 21.8 mm
